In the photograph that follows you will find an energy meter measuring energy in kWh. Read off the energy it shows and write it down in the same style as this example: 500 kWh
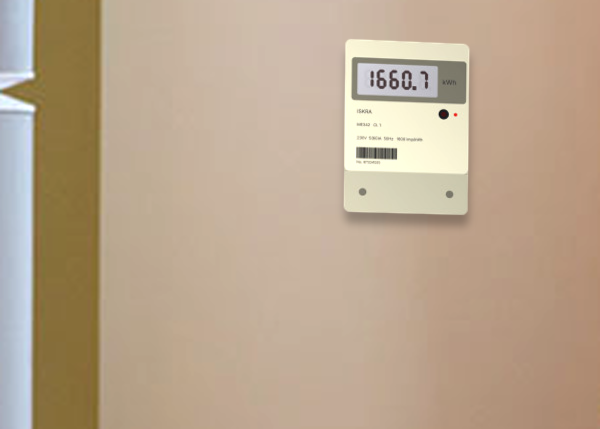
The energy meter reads 1660.7 kWh
